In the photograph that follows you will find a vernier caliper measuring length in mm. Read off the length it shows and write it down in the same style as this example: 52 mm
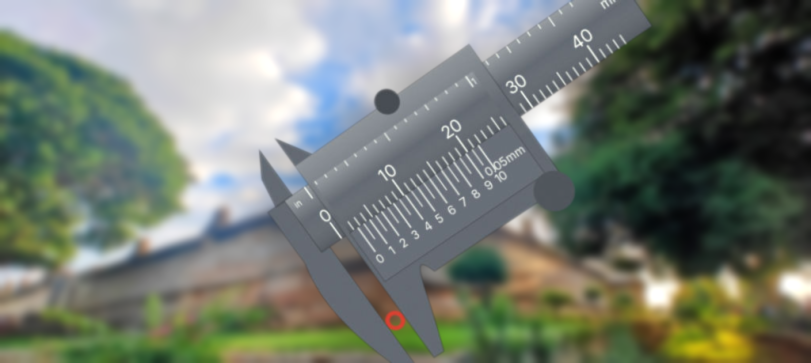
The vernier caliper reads 2.6 mm
